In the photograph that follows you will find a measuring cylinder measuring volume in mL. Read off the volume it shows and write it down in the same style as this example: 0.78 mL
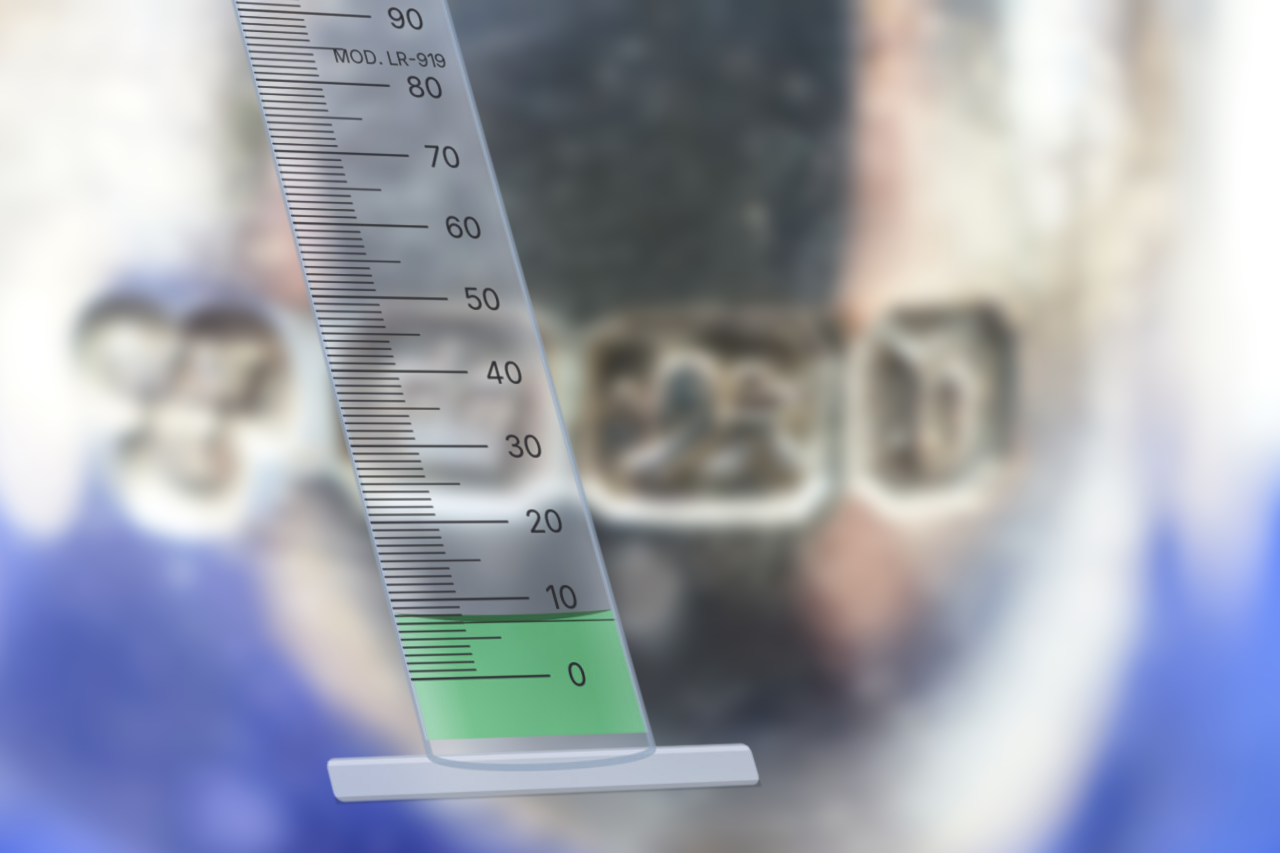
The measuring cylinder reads 7 mL
